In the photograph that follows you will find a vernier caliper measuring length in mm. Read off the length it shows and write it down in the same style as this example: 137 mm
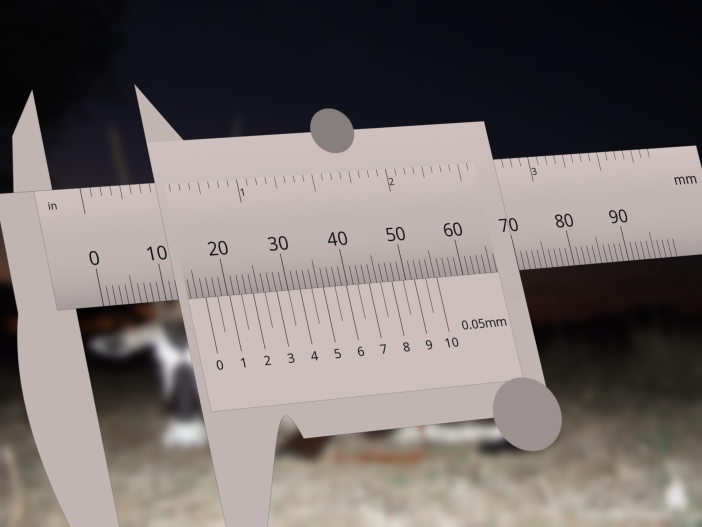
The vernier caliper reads 16.4 mm
